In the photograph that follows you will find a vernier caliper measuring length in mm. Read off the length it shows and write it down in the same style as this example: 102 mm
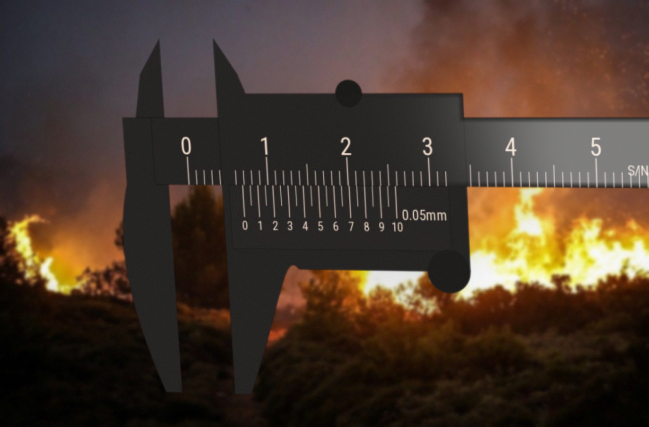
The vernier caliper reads 6.8 mm
